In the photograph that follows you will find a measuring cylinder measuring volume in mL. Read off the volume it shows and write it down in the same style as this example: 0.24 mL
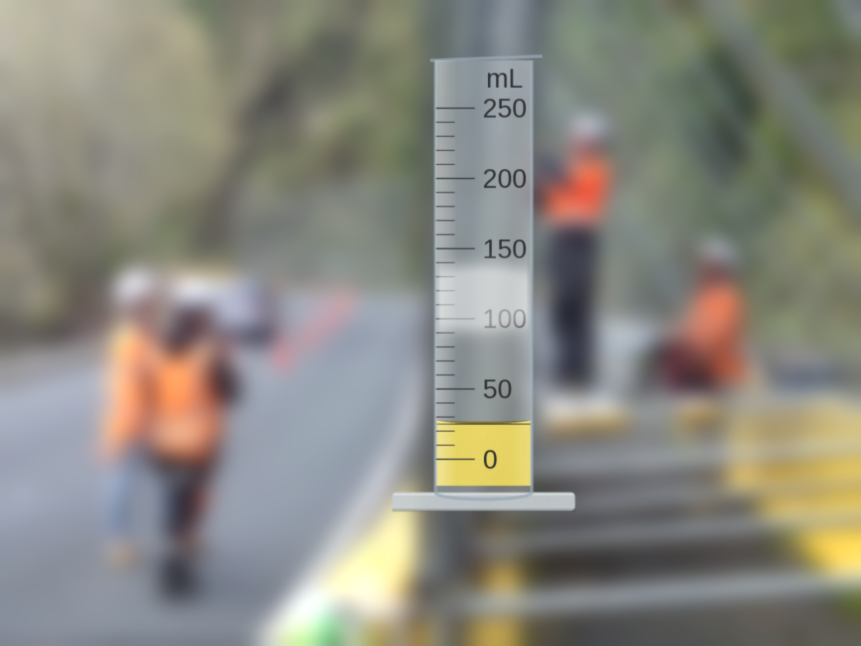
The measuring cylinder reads 25 mL
